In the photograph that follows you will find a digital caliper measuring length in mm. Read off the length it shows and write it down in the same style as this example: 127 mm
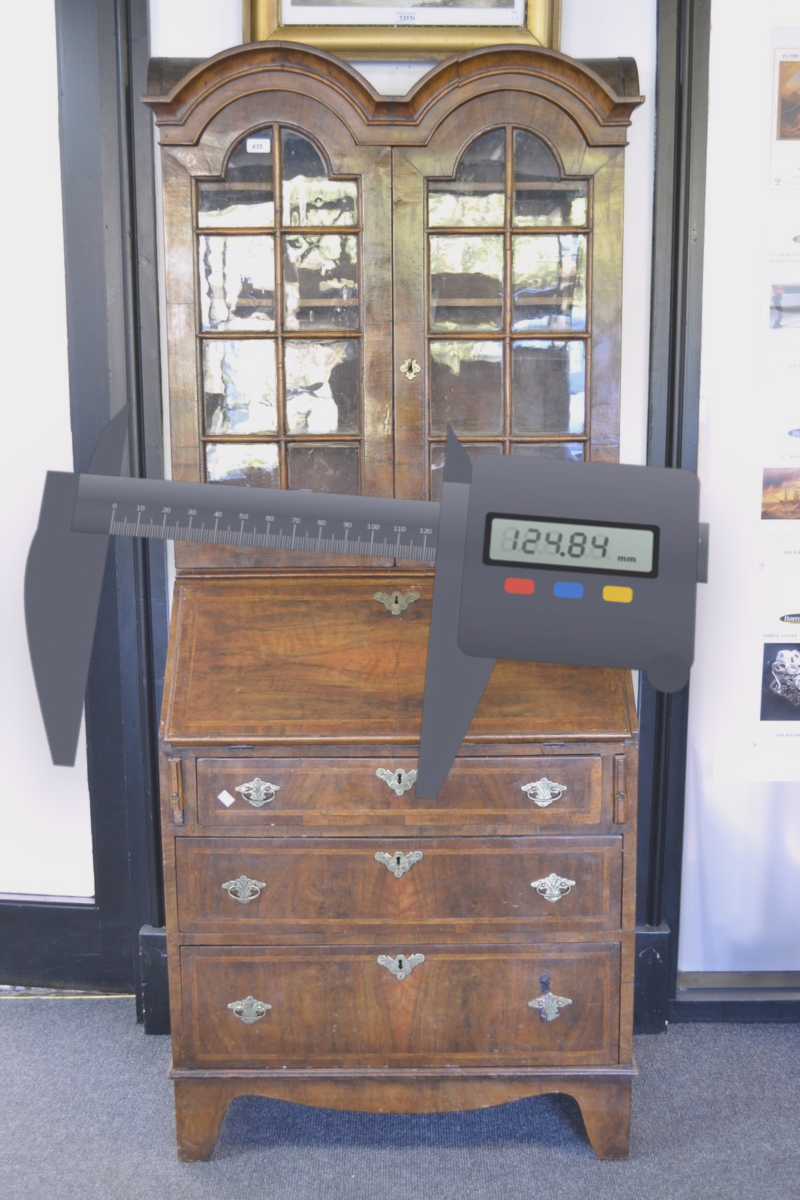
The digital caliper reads 124.84 mm
